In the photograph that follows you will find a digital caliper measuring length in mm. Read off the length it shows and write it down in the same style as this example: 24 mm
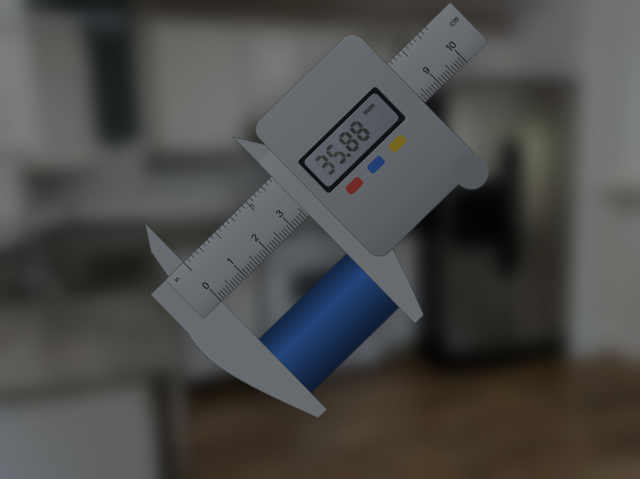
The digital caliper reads 35.88 mm
